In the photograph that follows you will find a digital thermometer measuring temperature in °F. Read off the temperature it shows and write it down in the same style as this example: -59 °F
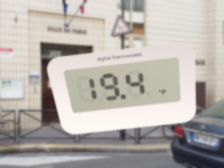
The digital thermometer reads 19.4 °F
